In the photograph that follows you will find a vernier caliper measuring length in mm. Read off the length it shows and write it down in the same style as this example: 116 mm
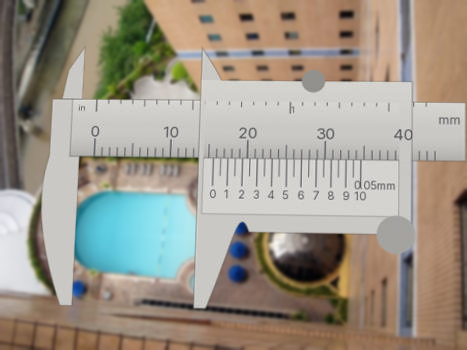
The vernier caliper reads 15.6 mm
